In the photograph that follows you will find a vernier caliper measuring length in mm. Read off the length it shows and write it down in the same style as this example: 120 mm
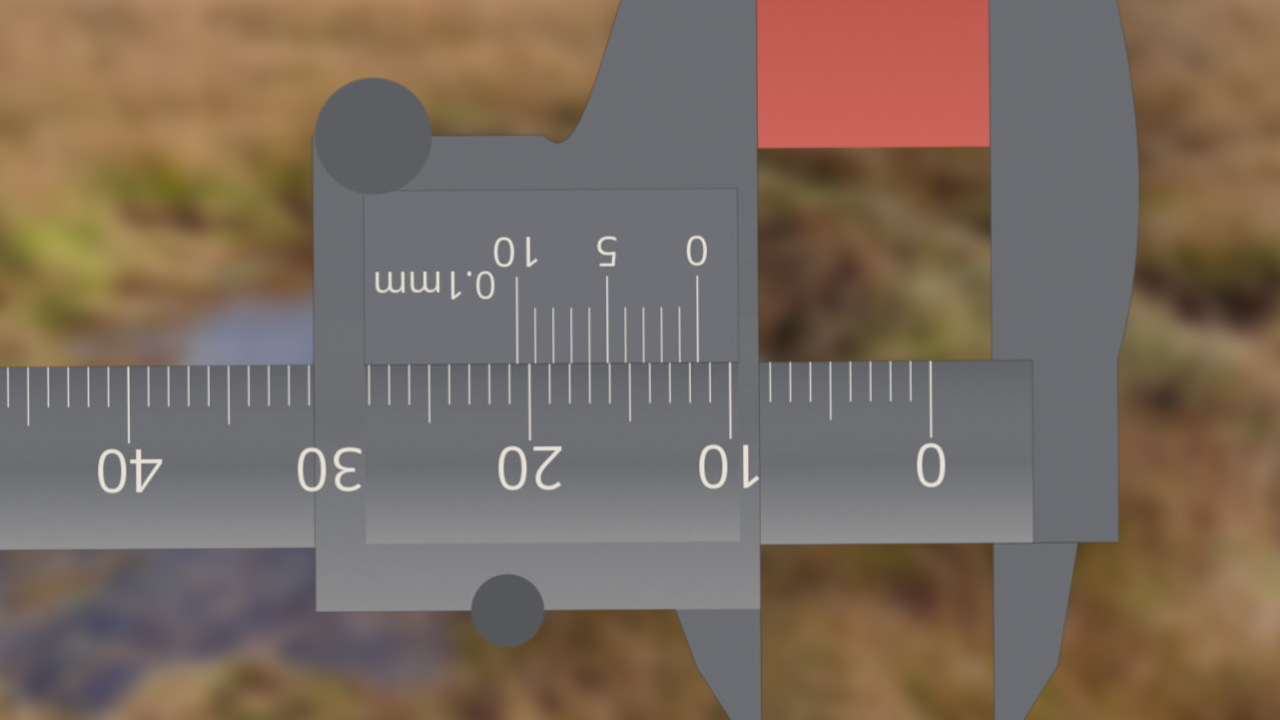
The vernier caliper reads 11.6 mm
